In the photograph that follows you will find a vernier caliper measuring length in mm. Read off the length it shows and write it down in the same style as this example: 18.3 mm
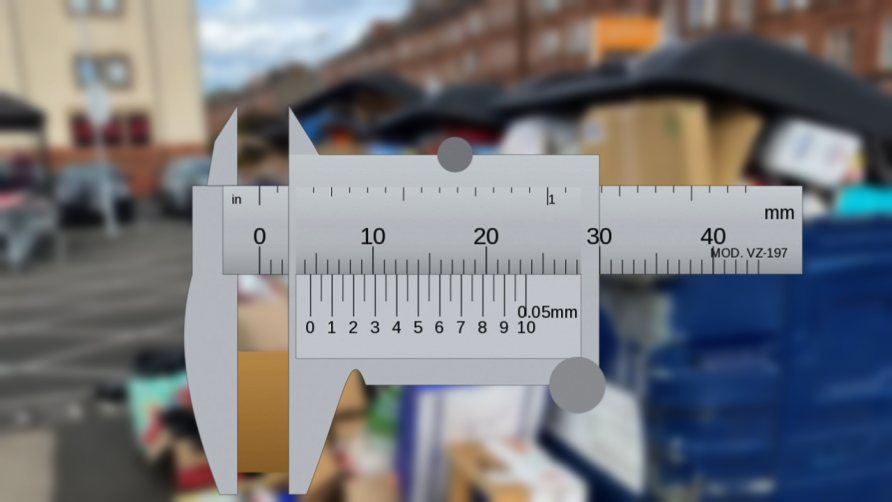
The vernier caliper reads 4.5 mm
